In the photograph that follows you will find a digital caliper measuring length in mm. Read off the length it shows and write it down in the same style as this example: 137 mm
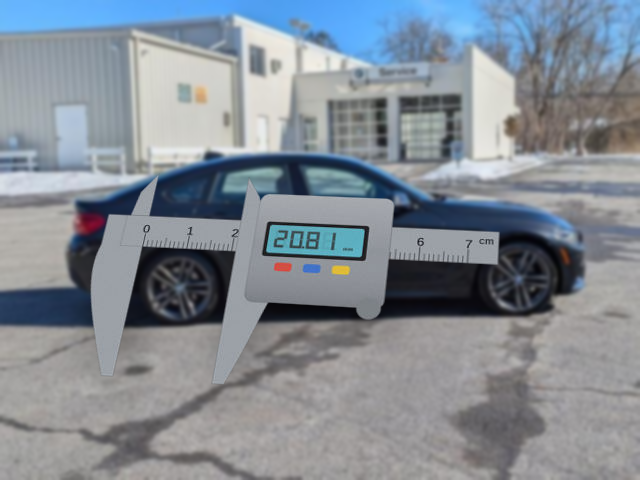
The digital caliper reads 20.81 mm
